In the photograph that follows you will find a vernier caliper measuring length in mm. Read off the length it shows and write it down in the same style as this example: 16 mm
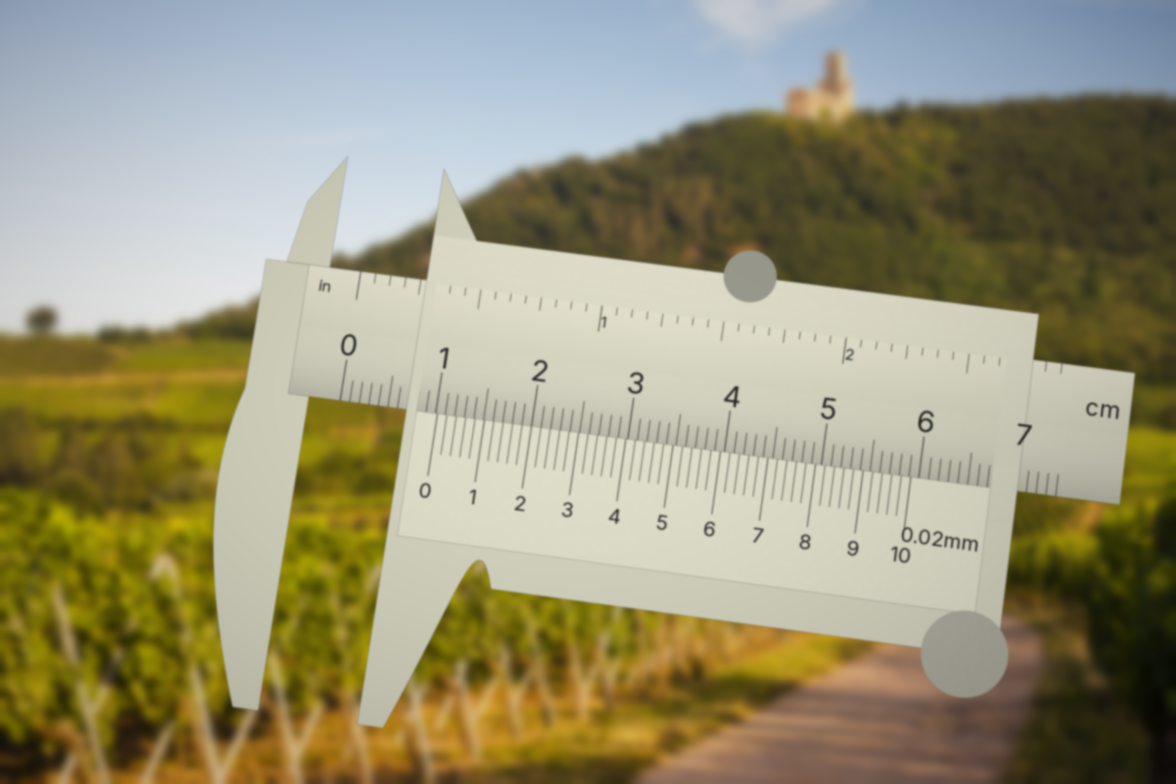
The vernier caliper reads 10.2 mm
